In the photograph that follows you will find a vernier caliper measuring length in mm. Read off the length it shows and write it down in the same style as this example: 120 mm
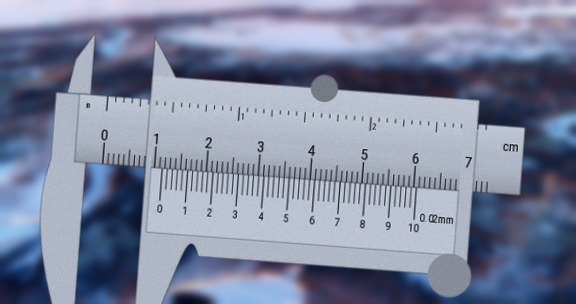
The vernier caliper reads 11.5 mm
